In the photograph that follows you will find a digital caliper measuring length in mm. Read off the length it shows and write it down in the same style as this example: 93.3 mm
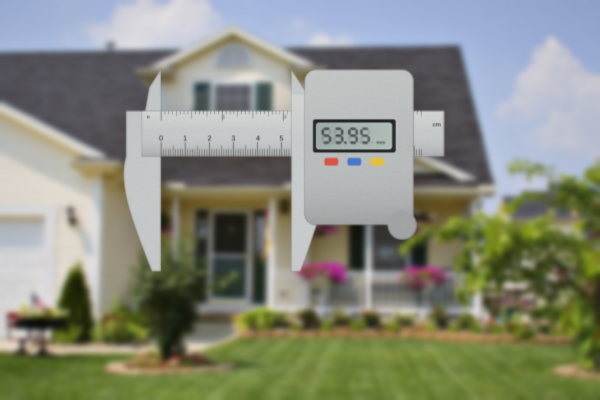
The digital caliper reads 53.95 mm
